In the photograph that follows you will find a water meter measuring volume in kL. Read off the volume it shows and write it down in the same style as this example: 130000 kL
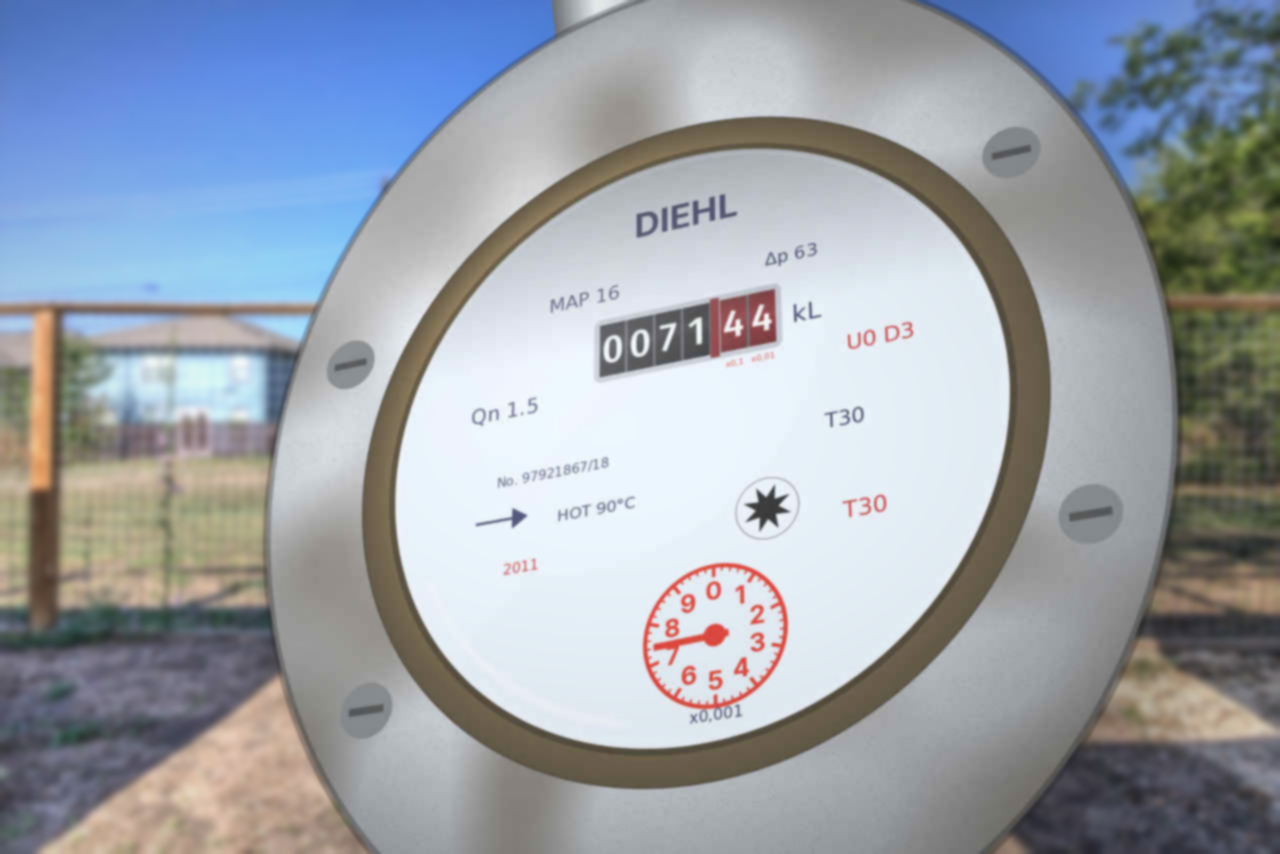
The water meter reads 71.447 kL
